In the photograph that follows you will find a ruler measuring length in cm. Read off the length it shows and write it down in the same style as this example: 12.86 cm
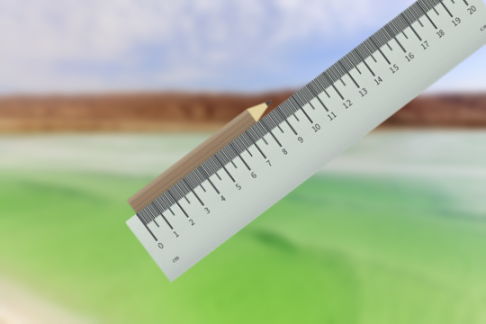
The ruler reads 9 cm
